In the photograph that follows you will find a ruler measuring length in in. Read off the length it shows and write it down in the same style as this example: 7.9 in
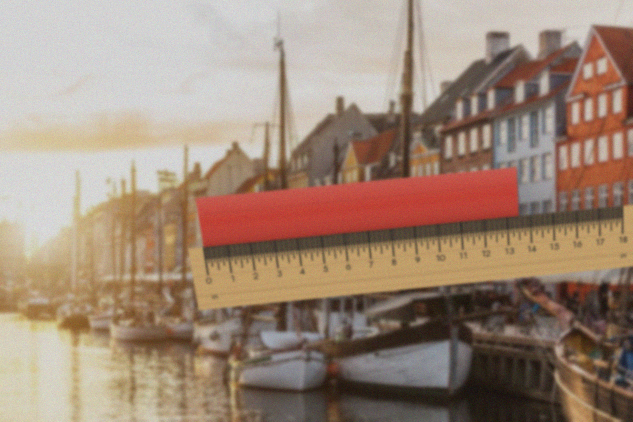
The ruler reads 13.5 in
